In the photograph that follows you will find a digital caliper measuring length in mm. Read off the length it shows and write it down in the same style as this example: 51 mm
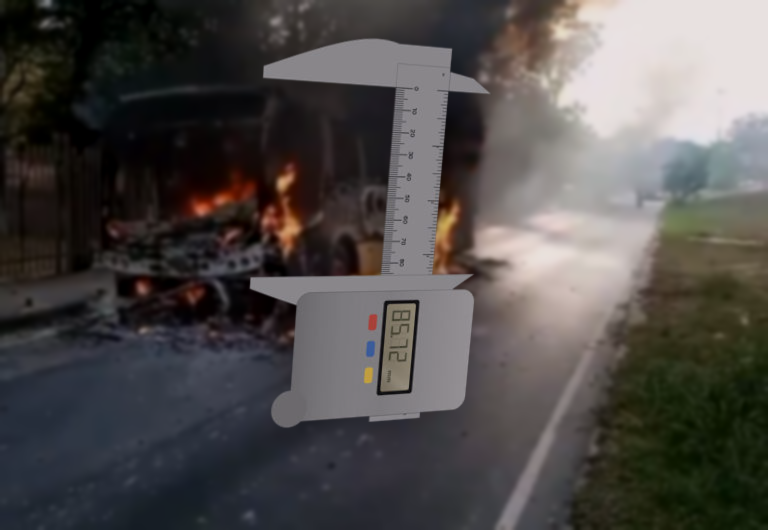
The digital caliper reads 85.72 mm
